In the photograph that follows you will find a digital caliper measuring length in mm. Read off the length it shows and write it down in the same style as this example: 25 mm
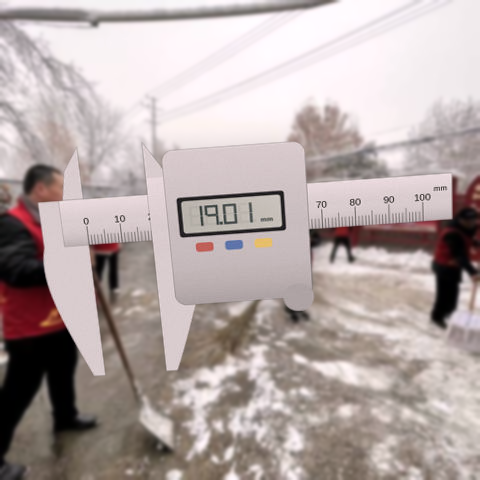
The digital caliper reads 19.01 mm
